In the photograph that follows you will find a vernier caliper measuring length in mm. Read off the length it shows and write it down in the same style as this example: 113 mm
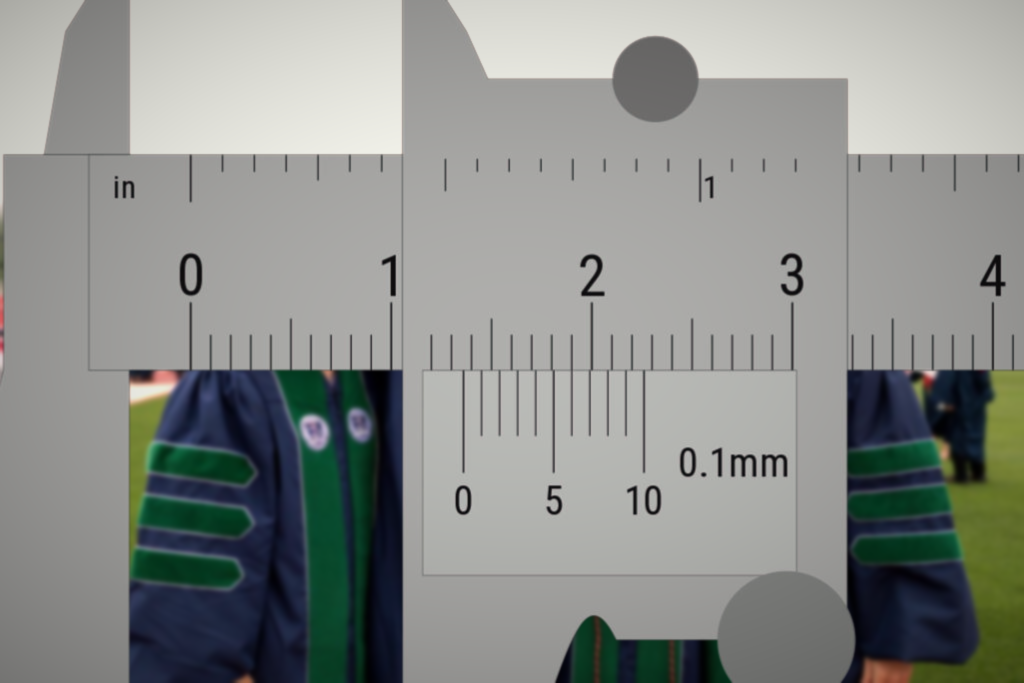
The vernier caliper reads 13.6 mm
